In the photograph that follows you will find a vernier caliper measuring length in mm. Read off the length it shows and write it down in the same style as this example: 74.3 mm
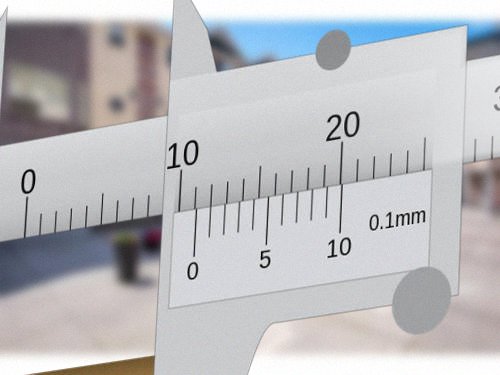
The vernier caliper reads 11.1 mm
